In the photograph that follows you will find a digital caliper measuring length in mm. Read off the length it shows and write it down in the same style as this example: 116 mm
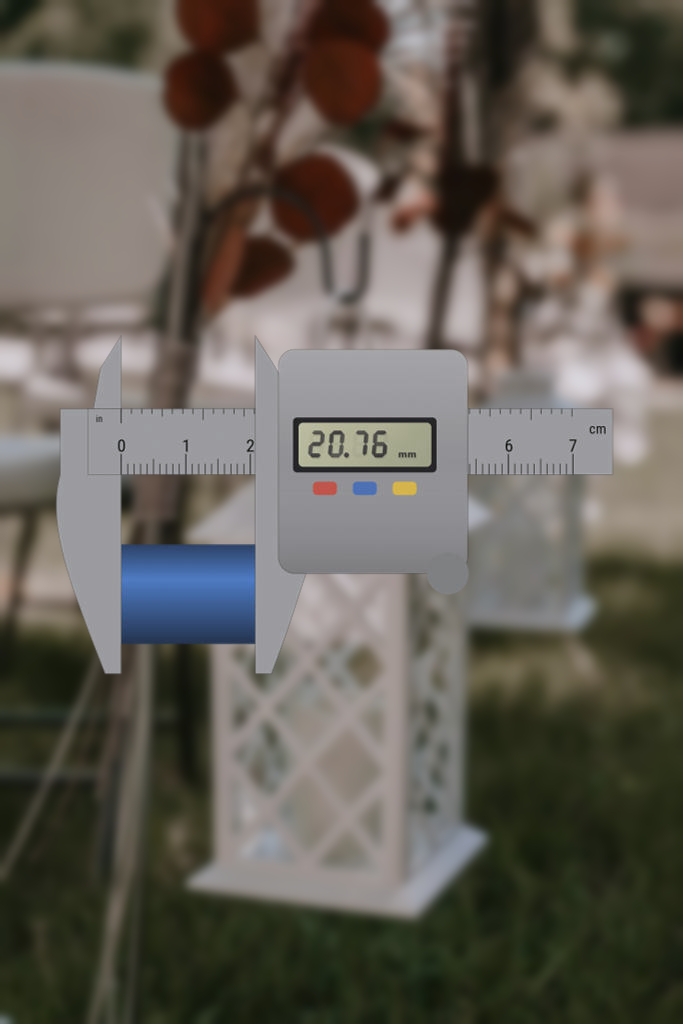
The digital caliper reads 20.76 mm
